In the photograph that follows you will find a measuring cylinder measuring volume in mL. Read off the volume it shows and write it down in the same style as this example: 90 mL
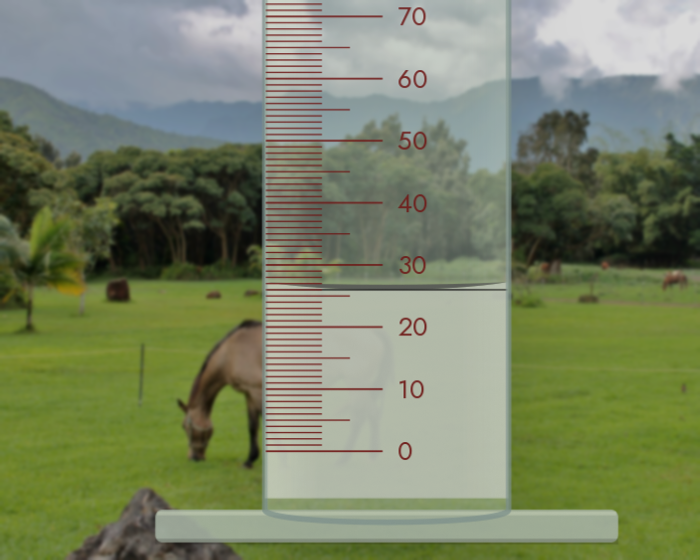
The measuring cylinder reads 26 mL
